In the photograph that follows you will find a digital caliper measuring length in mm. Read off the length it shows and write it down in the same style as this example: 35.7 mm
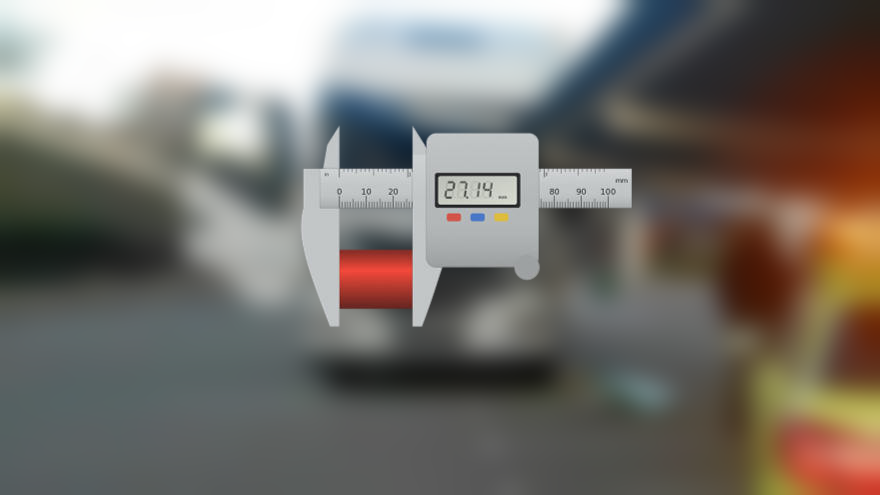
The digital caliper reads 27.14 mm
